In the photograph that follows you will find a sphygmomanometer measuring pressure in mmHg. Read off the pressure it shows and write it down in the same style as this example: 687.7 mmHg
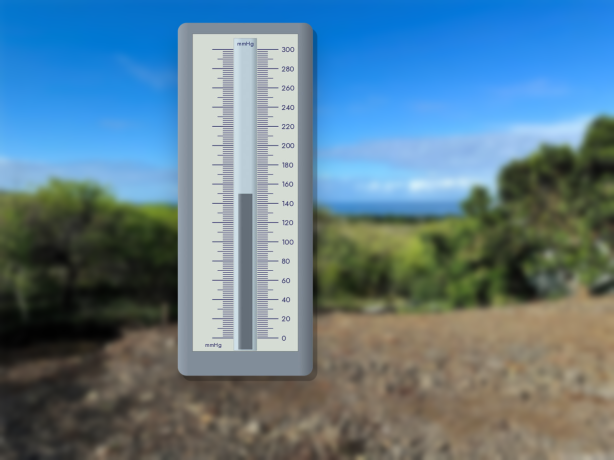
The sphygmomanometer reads 150 mmHg
